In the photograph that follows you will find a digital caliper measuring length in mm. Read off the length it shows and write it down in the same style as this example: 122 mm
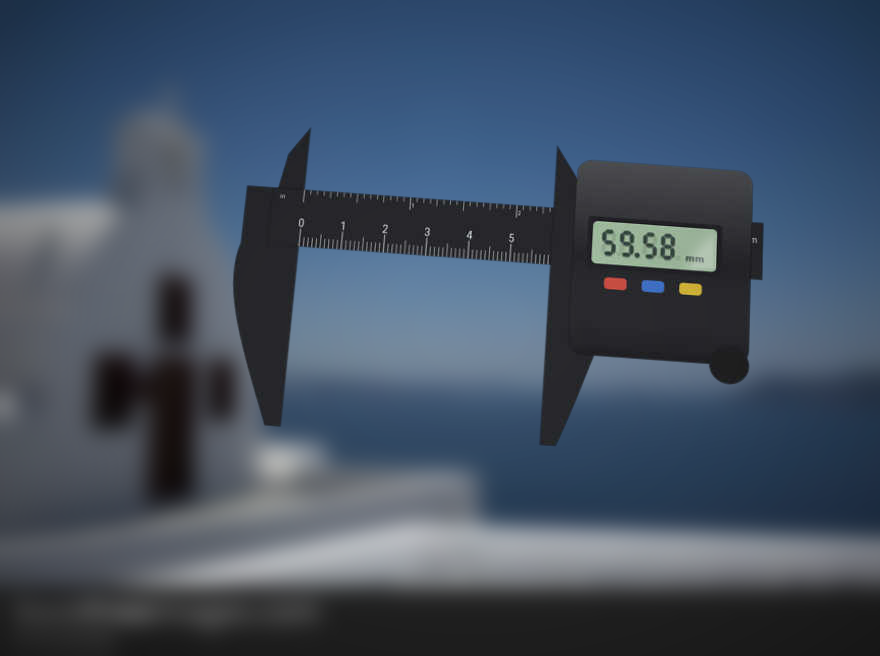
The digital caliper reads 59.58 mm
